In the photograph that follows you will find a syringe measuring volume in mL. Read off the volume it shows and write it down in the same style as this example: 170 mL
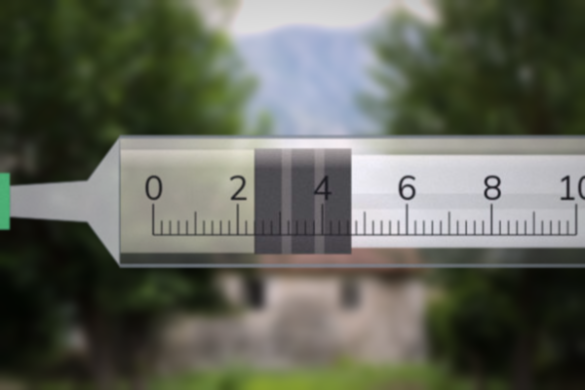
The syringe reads 2.4 mL
